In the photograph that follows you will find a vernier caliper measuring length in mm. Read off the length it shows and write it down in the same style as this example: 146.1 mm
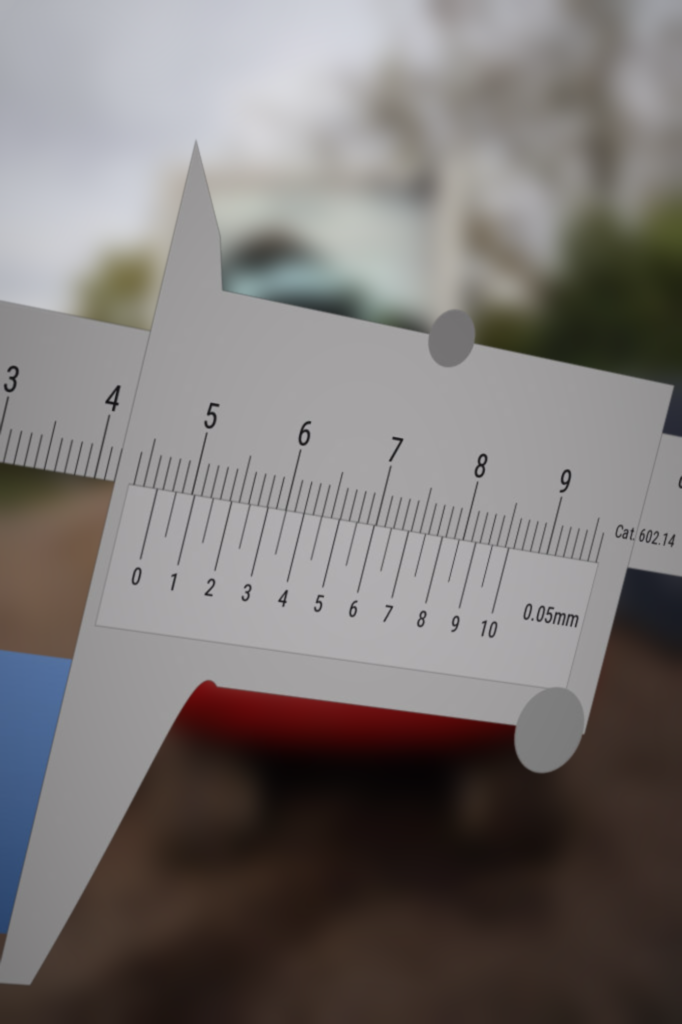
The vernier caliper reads 46.4 mm
